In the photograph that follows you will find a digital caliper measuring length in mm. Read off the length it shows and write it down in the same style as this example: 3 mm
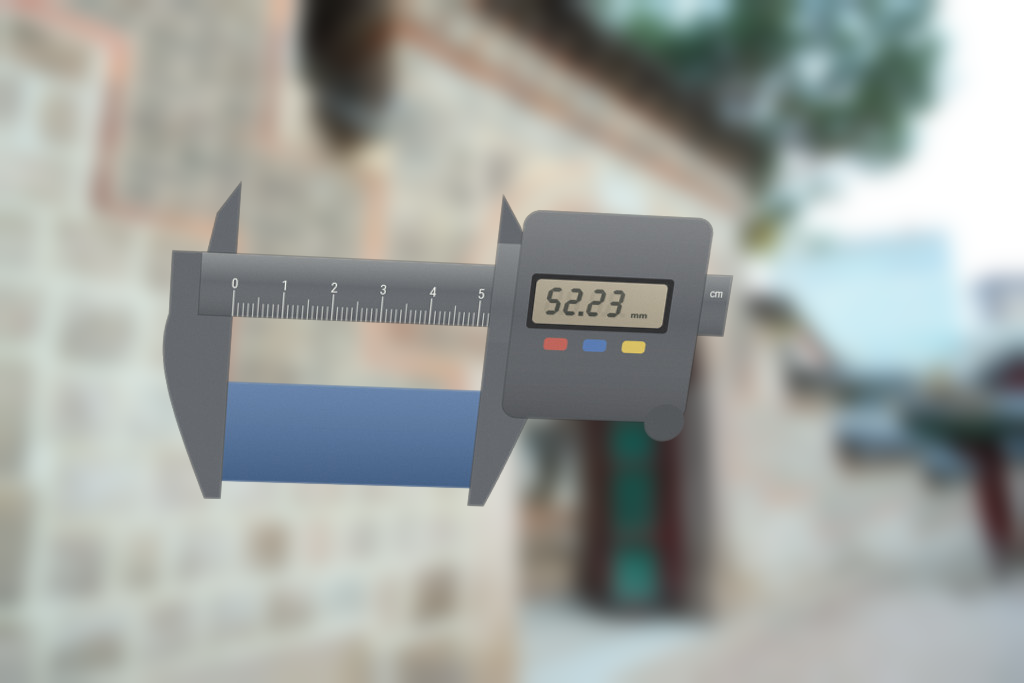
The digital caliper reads 52.23 mm
